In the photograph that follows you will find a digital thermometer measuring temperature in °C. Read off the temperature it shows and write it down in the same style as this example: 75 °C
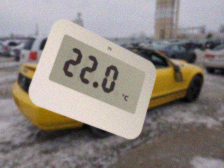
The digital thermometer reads 22.0 °C
